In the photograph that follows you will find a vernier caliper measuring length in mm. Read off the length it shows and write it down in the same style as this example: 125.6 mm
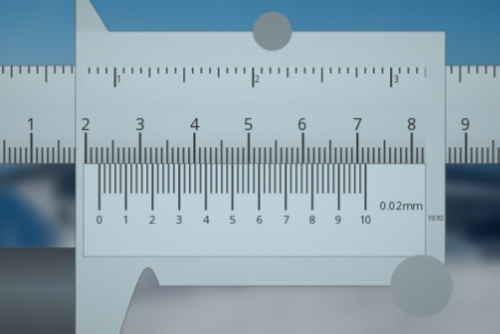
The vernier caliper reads 22.5 mm
